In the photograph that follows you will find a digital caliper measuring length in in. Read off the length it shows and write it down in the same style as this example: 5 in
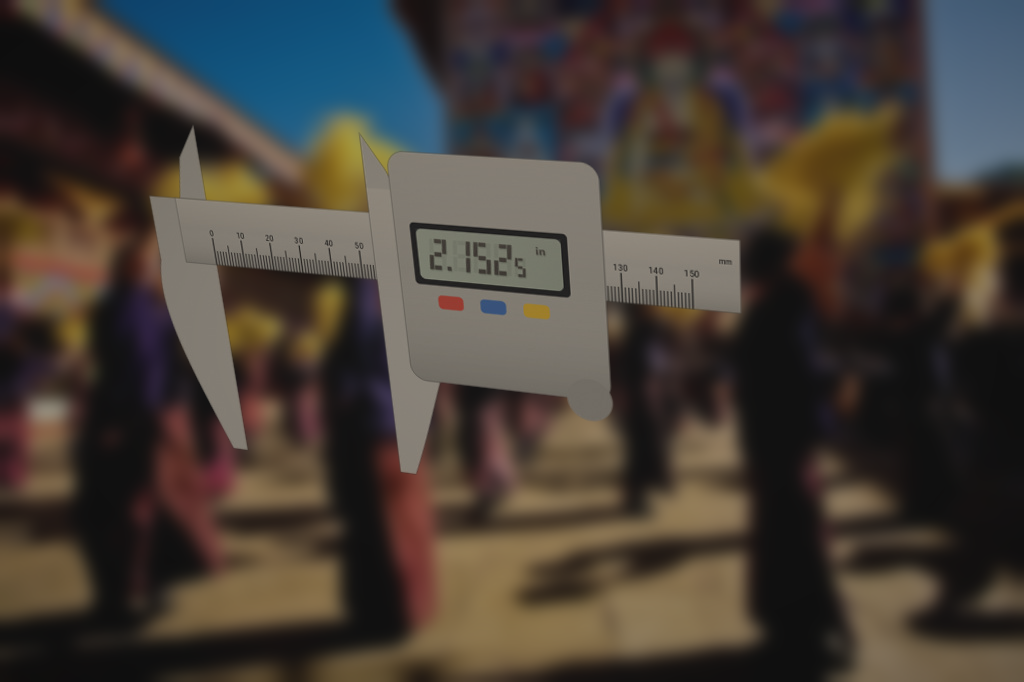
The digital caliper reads 2.1525 in
